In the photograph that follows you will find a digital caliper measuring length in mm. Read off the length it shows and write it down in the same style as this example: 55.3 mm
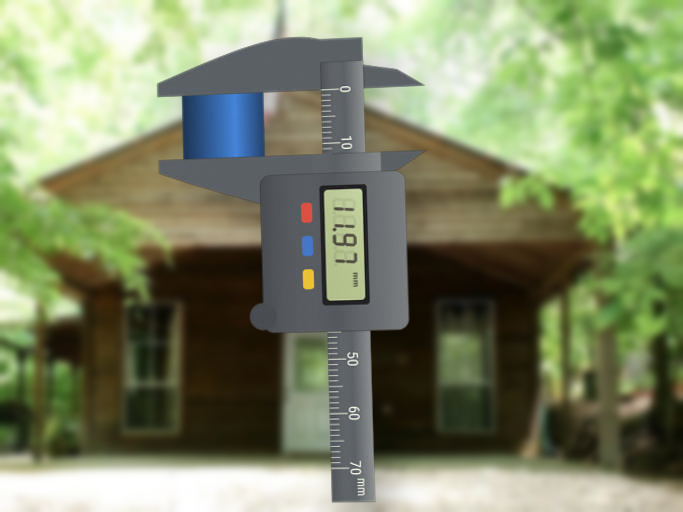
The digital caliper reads 11.97 mm
